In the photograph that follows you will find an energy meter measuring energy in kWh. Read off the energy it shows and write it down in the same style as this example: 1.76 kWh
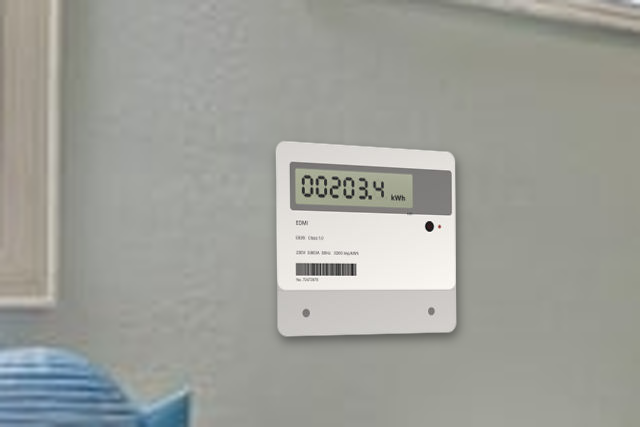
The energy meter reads 203.4 kWh
